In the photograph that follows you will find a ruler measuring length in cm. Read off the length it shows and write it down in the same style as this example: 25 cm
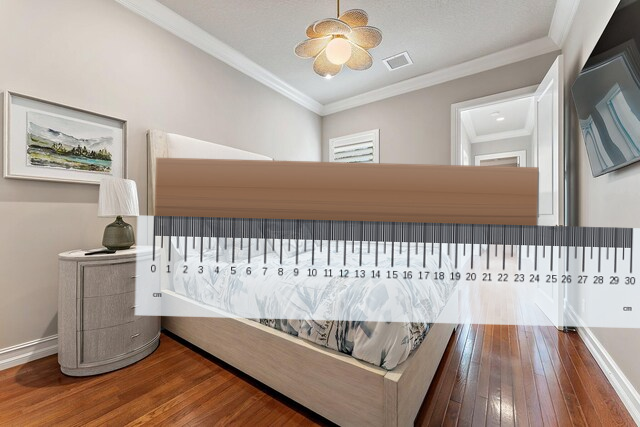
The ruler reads 24 cm
